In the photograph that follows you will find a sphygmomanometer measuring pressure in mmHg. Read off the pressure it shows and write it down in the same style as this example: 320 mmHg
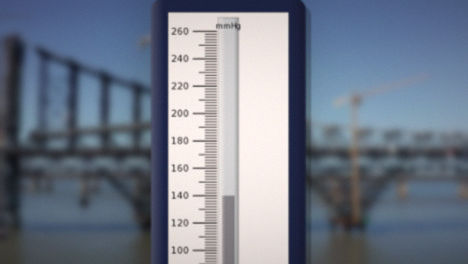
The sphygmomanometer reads 140 mmHg
